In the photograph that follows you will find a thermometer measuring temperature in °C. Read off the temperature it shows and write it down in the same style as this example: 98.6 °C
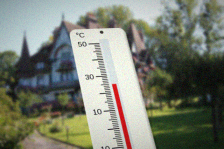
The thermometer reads 25 °C
